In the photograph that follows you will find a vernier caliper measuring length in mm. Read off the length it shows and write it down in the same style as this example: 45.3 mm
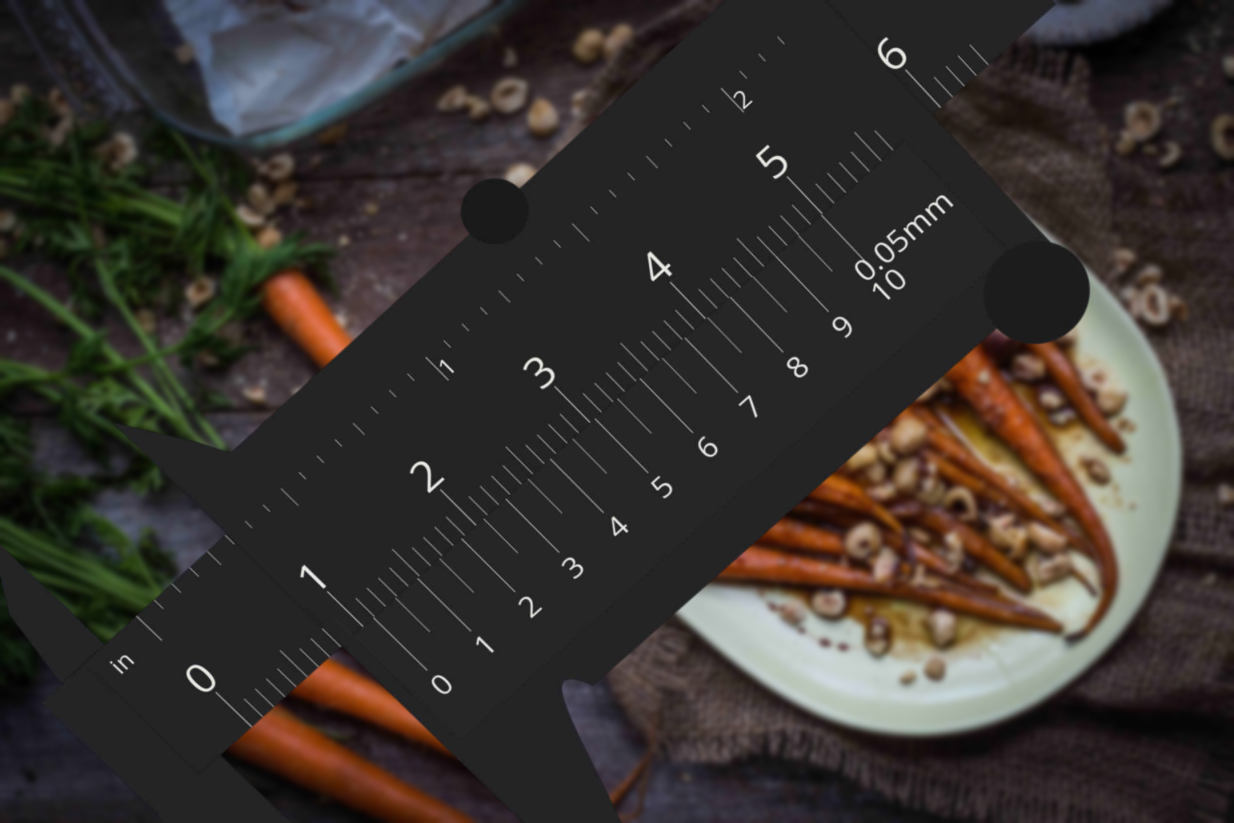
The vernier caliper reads 10.9 mm
